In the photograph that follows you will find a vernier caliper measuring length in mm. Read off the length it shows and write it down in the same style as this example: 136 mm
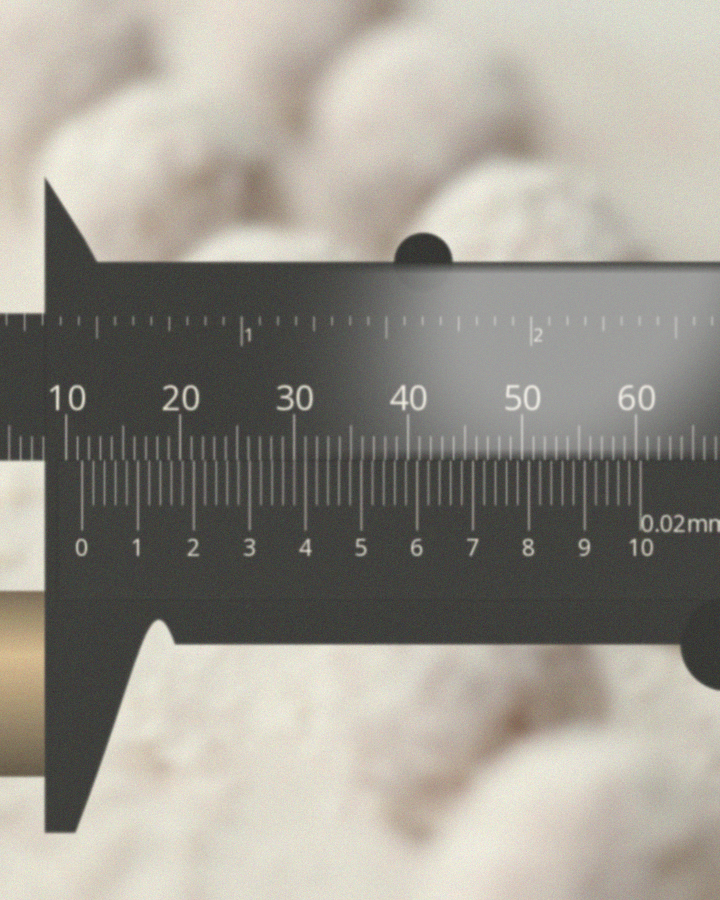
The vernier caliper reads 11.4 mm
